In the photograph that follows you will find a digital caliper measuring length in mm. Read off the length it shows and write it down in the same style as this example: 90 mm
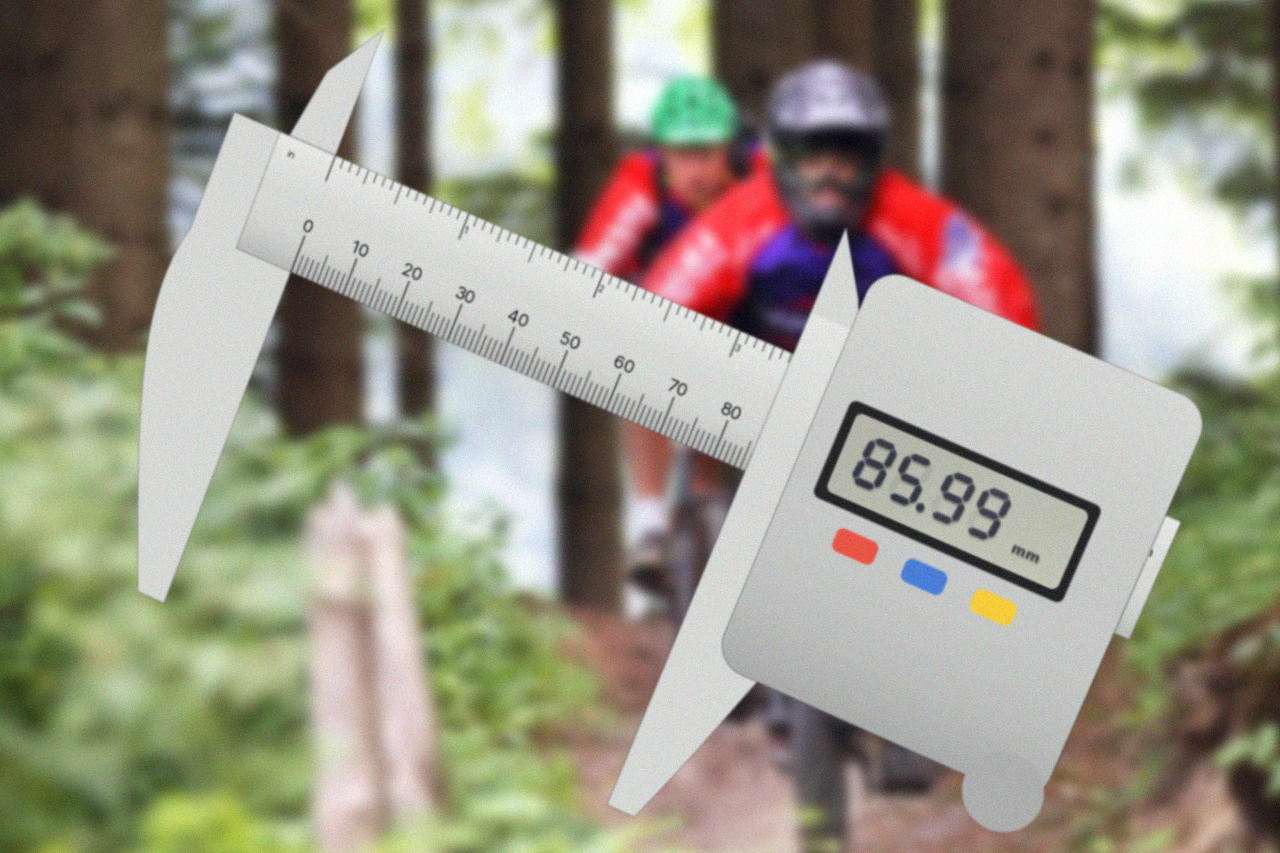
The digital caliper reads 85.99 mm
